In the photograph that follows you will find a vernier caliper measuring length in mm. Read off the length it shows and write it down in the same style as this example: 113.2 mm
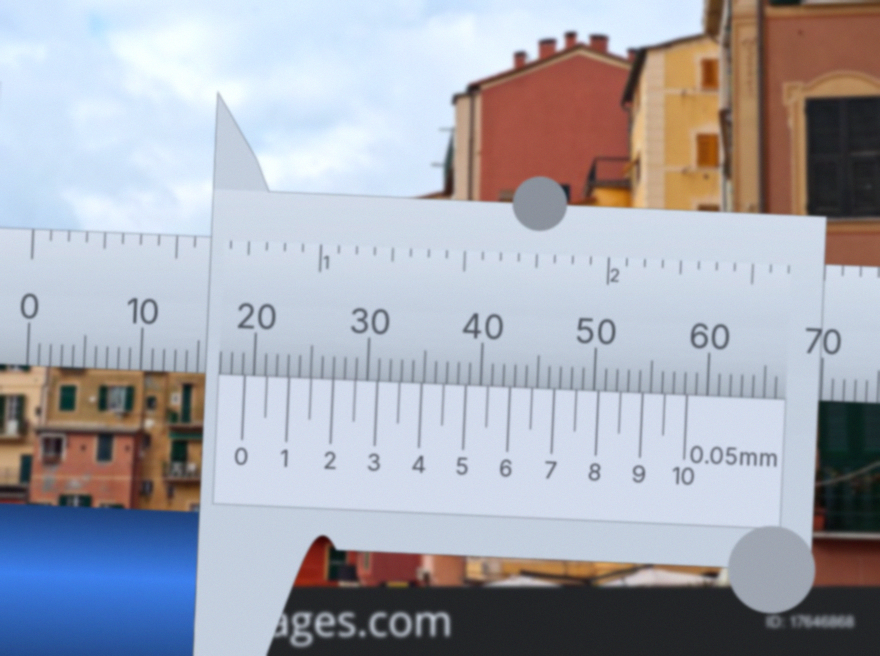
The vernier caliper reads 19.2 mm
